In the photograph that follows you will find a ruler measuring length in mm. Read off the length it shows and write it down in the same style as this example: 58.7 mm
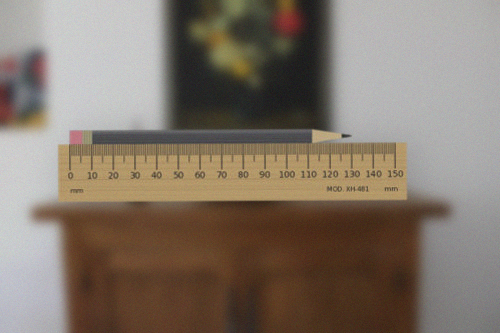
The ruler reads 130 mm
